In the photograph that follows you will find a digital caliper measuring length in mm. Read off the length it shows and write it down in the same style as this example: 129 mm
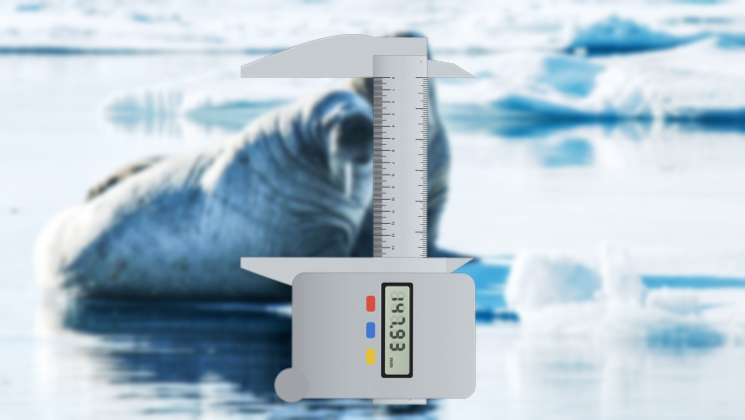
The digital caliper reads 147.93 mm
